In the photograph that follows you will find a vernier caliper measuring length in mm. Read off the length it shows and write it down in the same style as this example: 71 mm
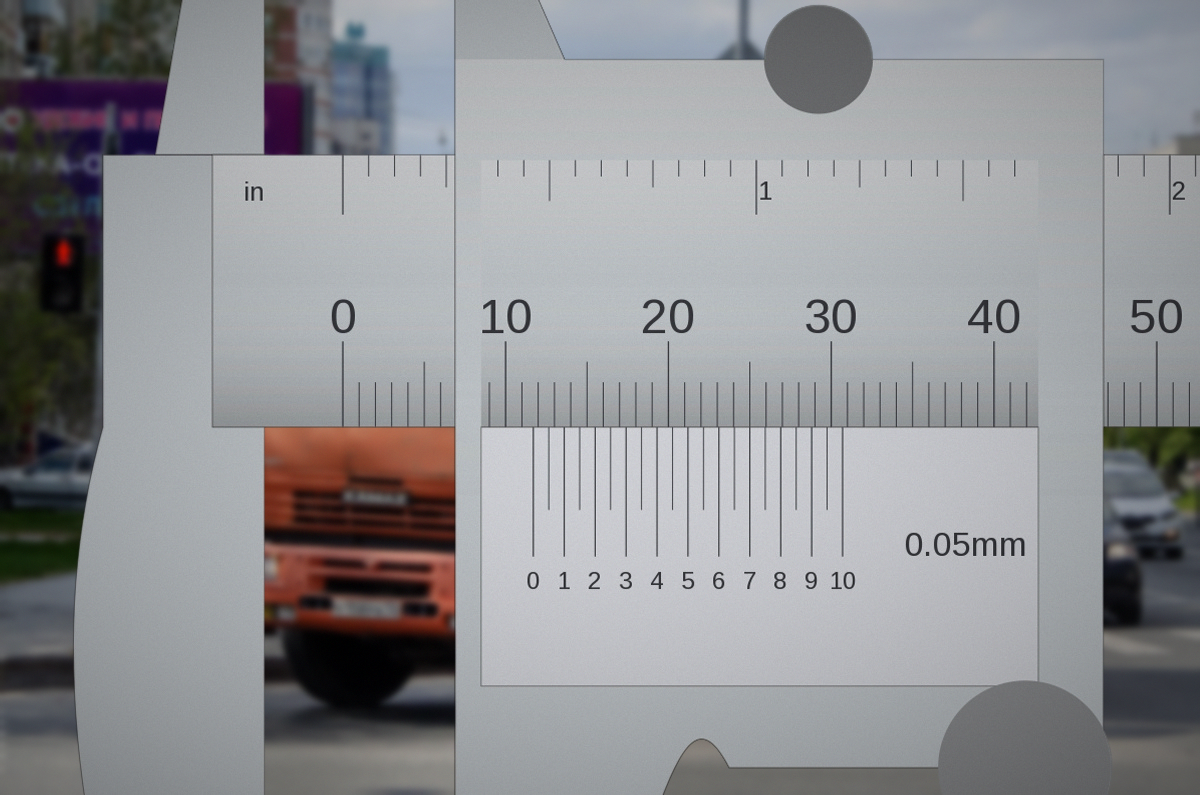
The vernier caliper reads 11.7 mm
